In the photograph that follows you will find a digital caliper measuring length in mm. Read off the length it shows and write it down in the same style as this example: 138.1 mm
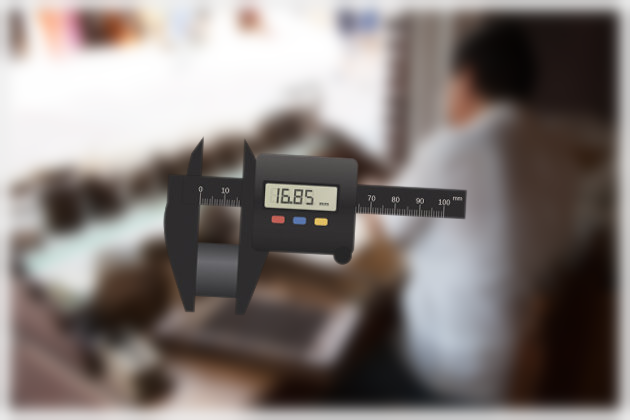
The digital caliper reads 16.85 mm
